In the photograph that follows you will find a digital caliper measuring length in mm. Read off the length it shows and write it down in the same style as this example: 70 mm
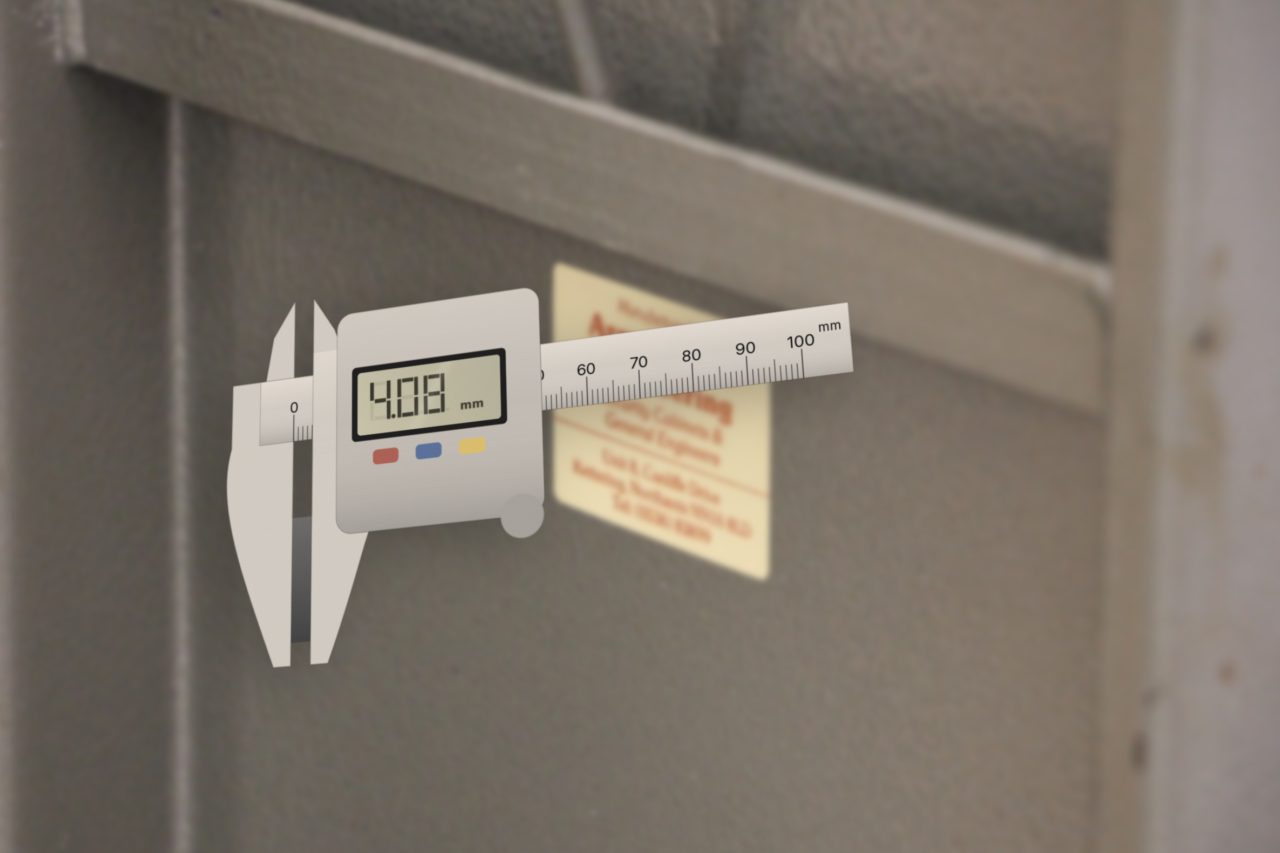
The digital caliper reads 4.08 mm
